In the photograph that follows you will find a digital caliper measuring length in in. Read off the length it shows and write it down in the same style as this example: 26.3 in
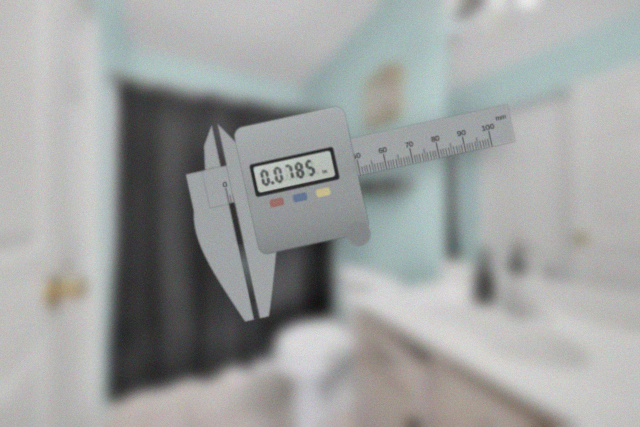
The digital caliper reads 0.0785 in
